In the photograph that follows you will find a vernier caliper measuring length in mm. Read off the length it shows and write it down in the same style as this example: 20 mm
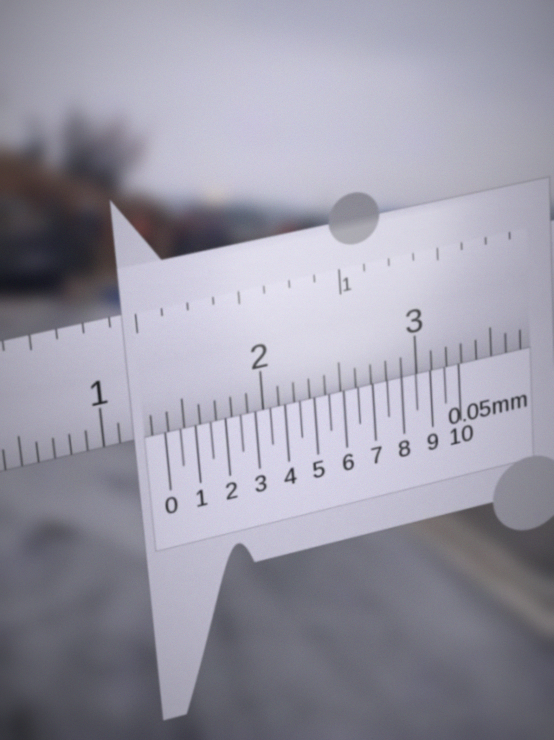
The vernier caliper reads 13.8 mm
